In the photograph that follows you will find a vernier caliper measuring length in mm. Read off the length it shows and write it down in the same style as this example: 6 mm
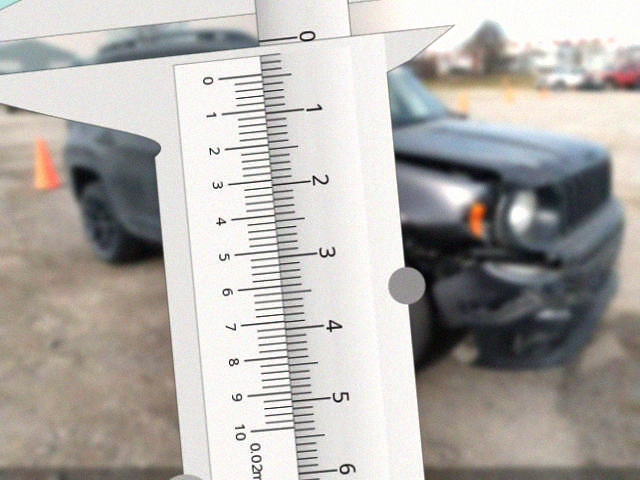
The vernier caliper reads 4.6 mm
